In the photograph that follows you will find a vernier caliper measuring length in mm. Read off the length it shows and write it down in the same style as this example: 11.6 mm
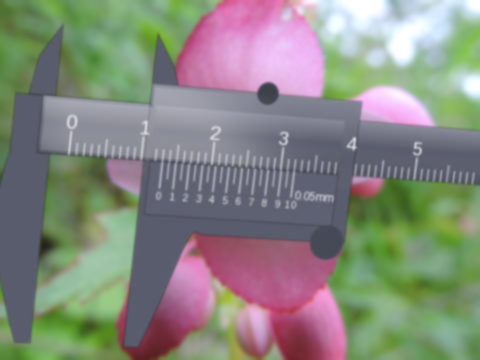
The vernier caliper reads 13.0 mm
